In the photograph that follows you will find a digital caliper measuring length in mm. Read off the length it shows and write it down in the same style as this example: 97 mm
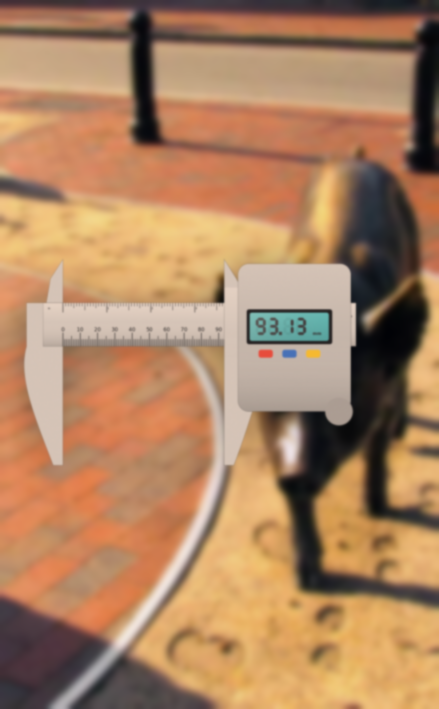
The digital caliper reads 93.13 mm
